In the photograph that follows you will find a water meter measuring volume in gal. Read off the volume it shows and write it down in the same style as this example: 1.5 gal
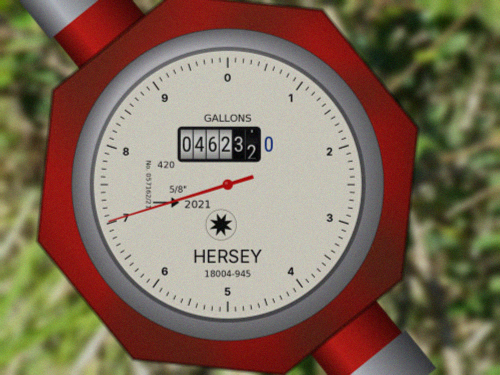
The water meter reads 462317.0 gal
